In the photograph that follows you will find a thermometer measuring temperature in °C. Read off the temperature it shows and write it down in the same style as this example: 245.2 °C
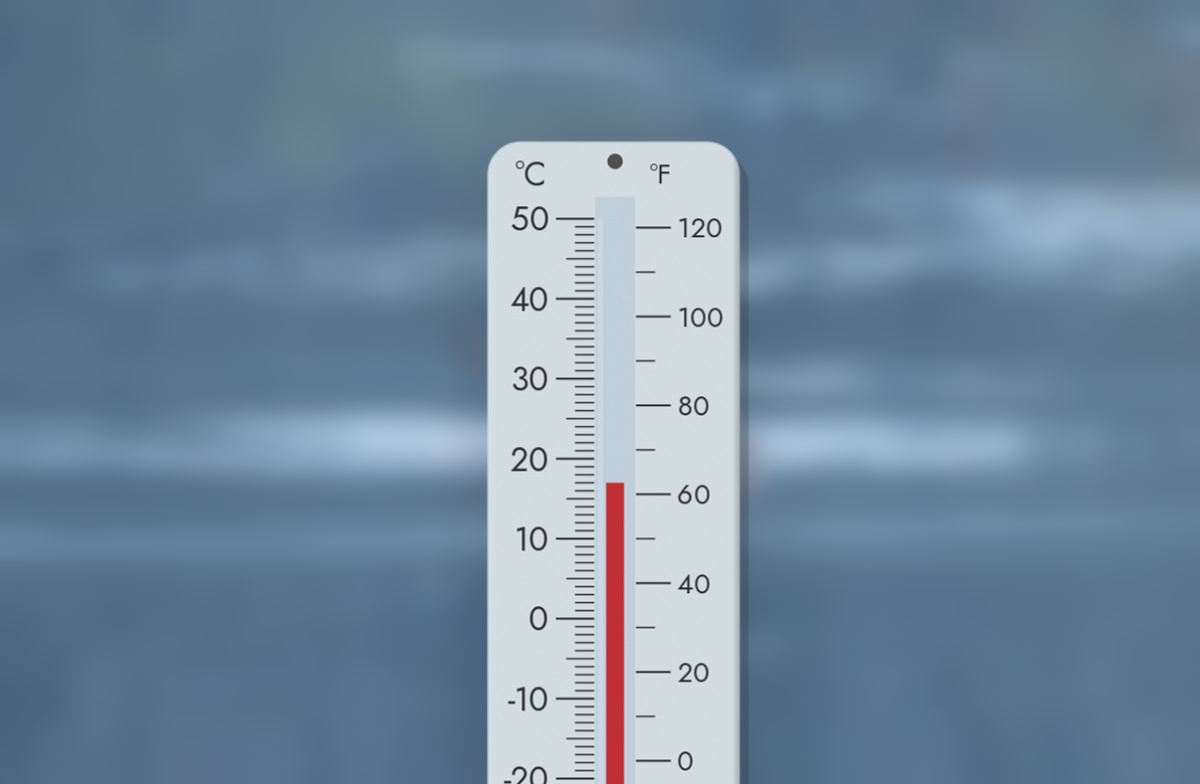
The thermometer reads 17 °C
